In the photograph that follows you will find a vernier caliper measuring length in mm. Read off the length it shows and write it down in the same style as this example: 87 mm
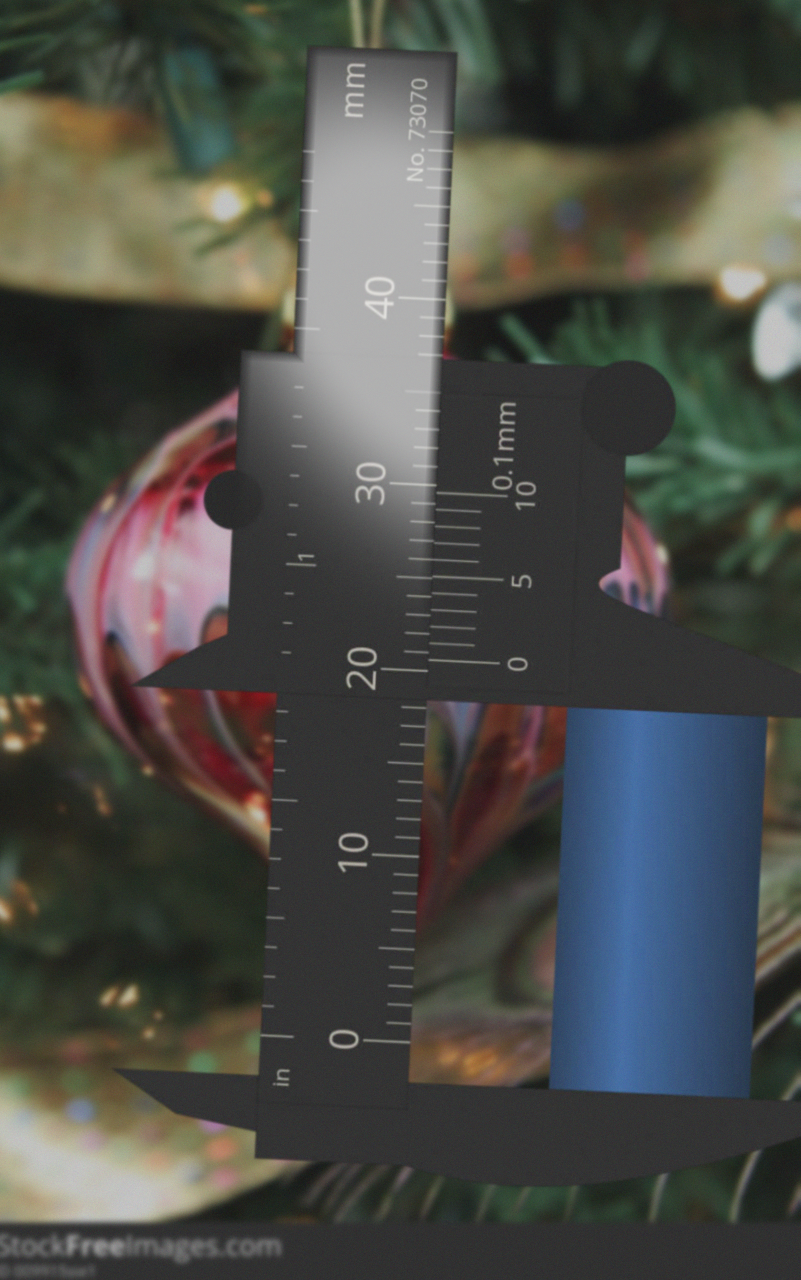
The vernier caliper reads 20.6 mm
